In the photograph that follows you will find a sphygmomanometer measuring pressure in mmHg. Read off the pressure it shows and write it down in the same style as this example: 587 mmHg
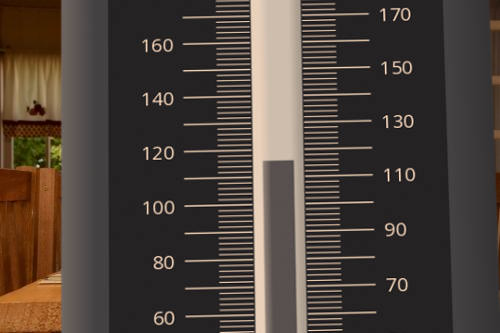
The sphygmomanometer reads 116 mmHg
